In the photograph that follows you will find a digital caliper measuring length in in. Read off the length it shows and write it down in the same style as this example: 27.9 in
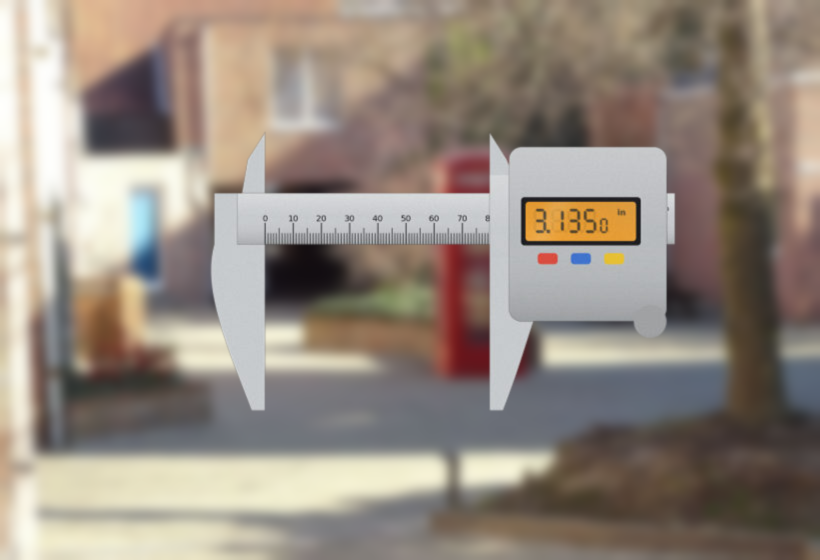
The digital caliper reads 3.1350 in
